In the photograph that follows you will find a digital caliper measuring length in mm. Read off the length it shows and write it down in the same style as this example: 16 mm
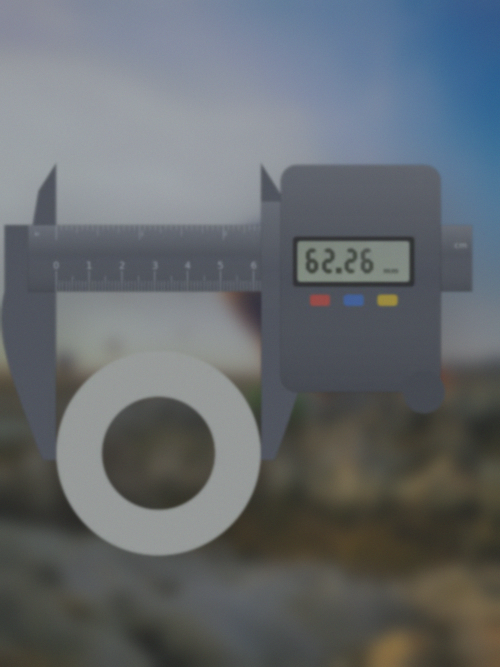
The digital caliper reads 62.26 mm
